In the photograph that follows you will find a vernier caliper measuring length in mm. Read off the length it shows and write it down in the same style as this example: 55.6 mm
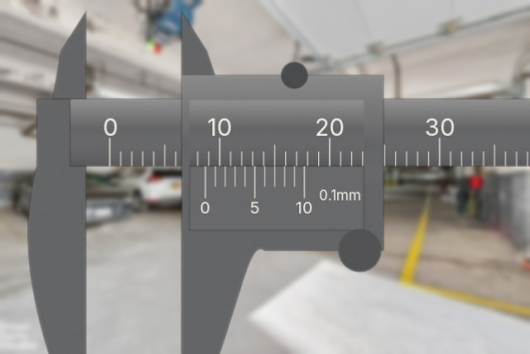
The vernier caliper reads 8.7 mm
